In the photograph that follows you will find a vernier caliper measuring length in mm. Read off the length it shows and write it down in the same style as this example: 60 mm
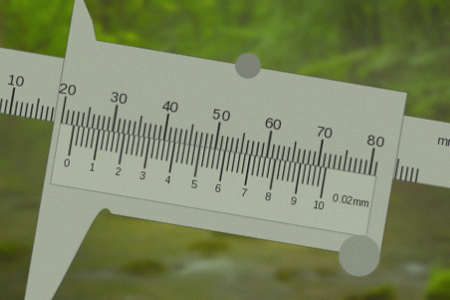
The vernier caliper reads 22.5 mm
